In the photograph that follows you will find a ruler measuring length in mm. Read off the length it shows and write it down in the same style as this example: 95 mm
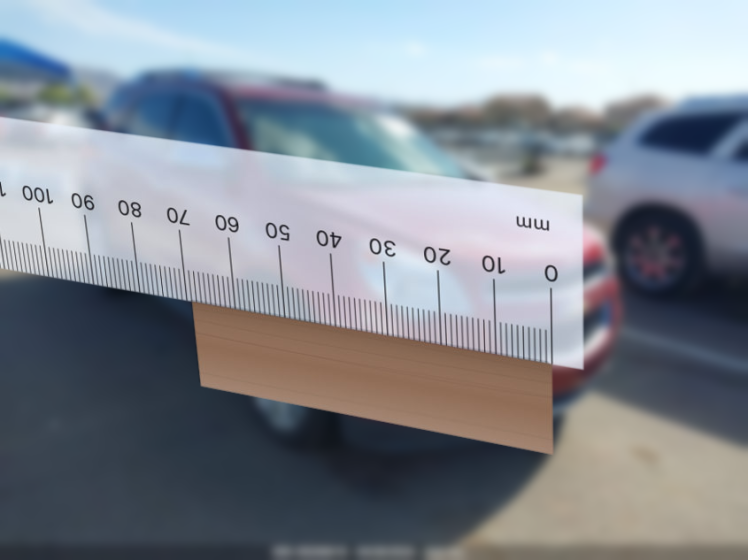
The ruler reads 69 mm
